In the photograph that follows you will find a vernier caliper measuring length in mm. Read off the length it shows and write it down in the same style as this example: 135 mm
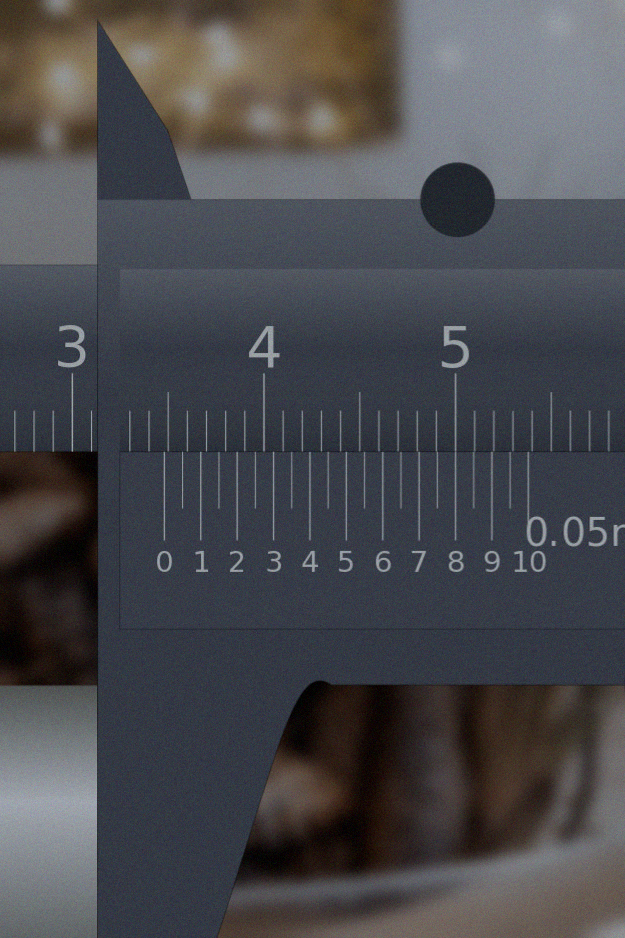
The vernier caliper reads 34.8 mm
